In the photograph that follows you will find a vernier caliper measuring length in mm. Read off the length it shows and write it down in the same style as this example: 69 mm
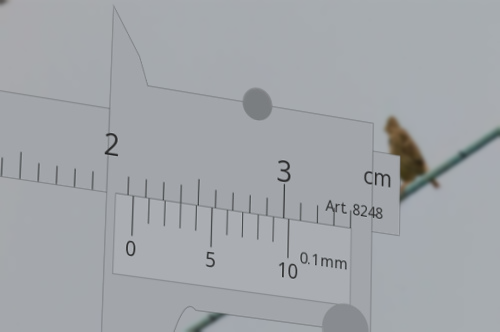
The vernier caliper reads 21.3 mm
